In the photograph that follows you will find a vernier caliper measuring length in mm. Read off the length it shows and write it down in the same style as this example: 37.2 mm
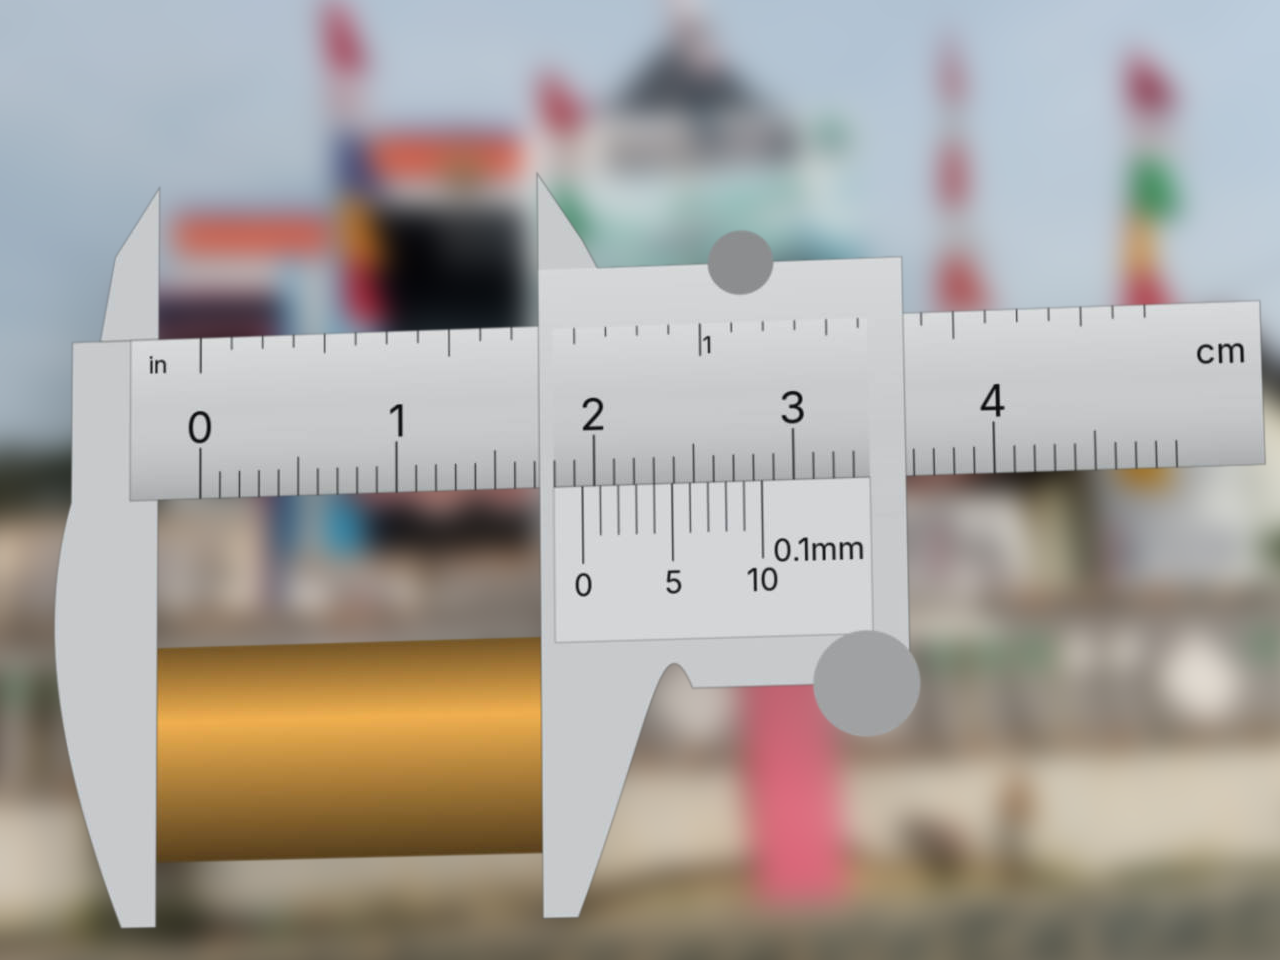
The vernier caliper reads 19.4 mm
